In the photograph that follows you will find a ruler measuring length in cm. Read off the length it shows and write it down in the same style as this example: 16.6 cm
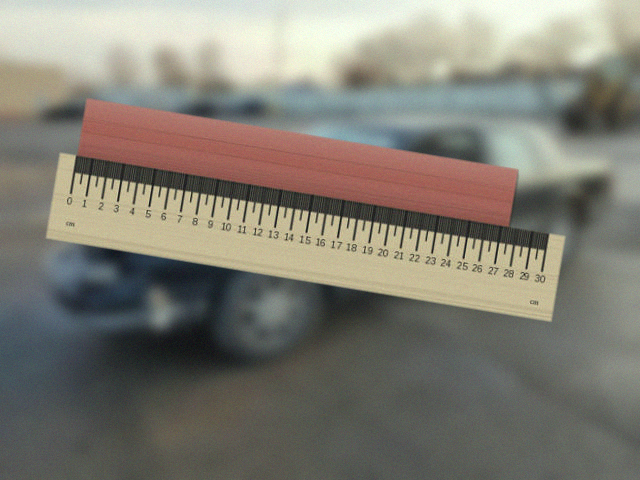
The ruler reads 27.5 cm
